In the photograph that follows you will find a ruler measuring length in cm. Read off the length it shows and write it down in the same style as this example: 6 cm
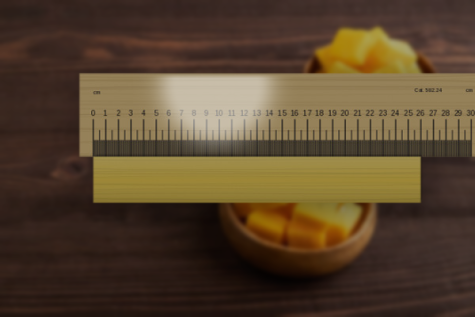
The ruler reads 26 cm
